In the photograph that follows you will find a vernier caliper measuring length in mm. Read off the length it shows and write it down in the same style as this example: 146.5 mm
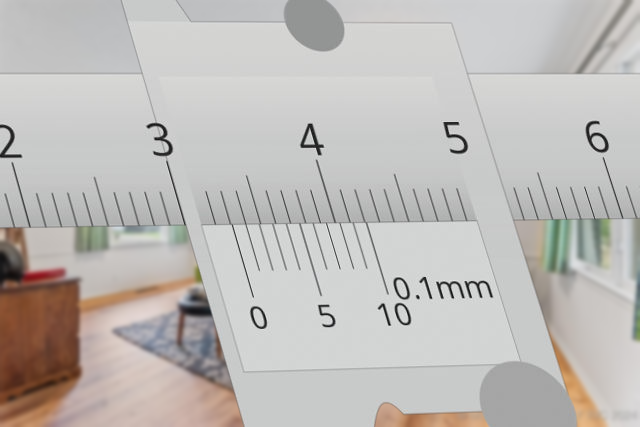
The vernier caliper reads 33.1 mm
